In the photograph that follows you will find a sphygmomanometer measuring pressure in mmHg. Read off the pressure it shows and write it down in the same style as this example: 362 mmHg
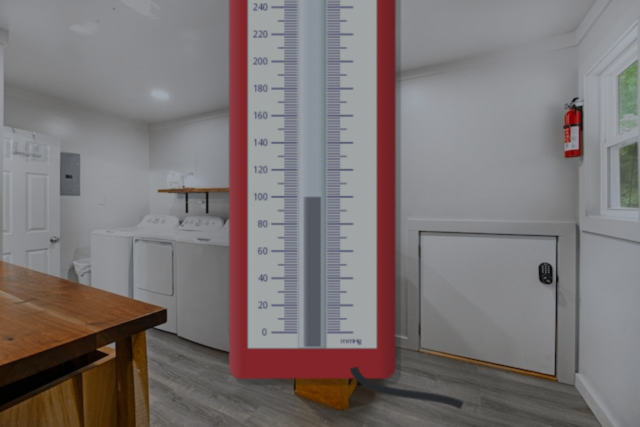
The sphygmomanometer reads 100 mmHg
